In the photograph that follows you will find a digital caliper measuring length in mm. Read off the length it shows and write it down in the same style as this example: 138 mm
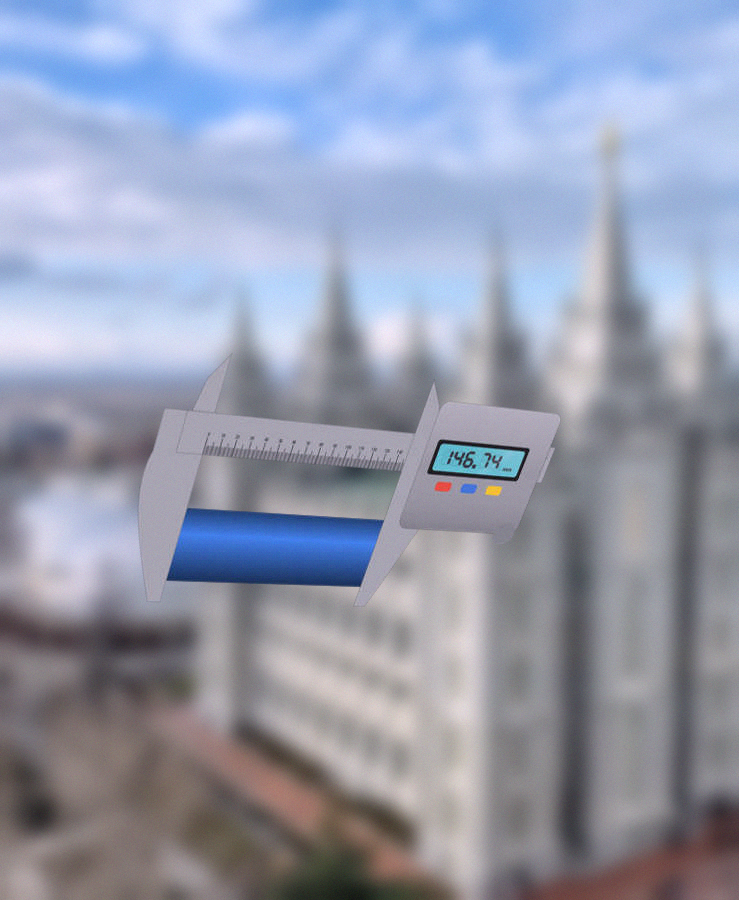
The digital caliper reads 146.74 mm
